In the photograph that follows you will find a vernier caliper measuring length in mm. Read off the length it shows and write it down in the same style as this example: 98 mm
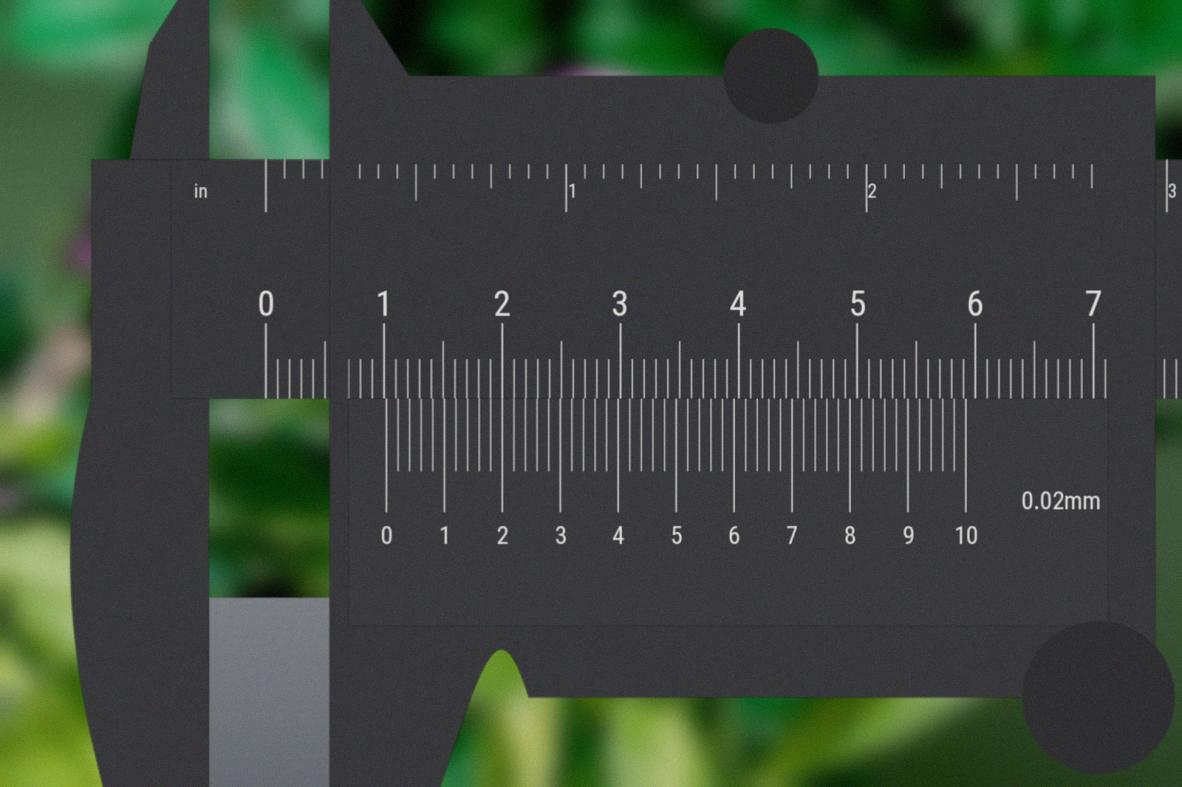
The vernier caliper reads 10.2 mm
